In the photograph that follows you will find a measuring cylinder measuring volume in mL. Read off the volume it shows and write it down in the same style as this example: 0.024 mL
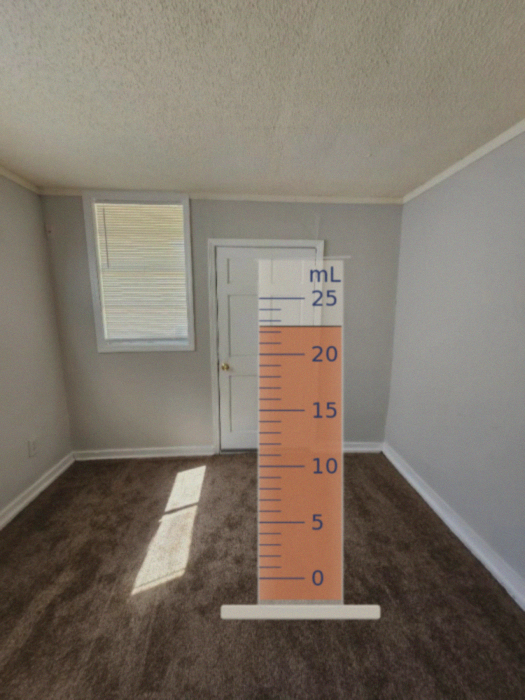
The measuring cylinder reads 22.5 mL
